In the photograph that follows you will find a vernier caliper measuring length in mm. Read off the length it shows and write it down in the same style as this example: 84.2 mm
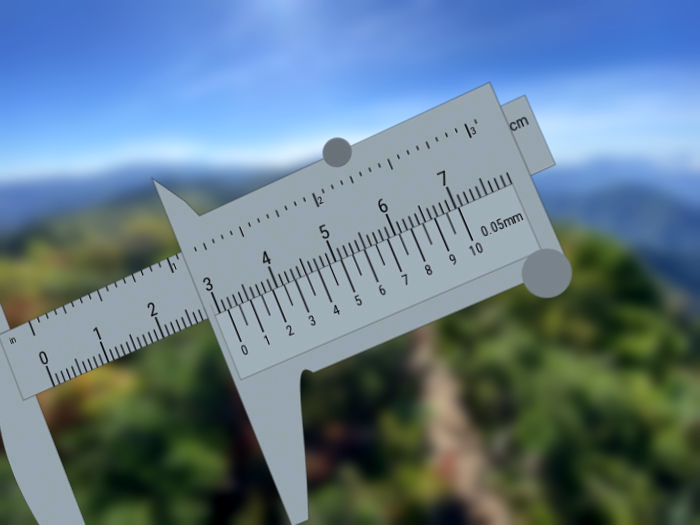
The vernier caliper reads 31.4 mm
